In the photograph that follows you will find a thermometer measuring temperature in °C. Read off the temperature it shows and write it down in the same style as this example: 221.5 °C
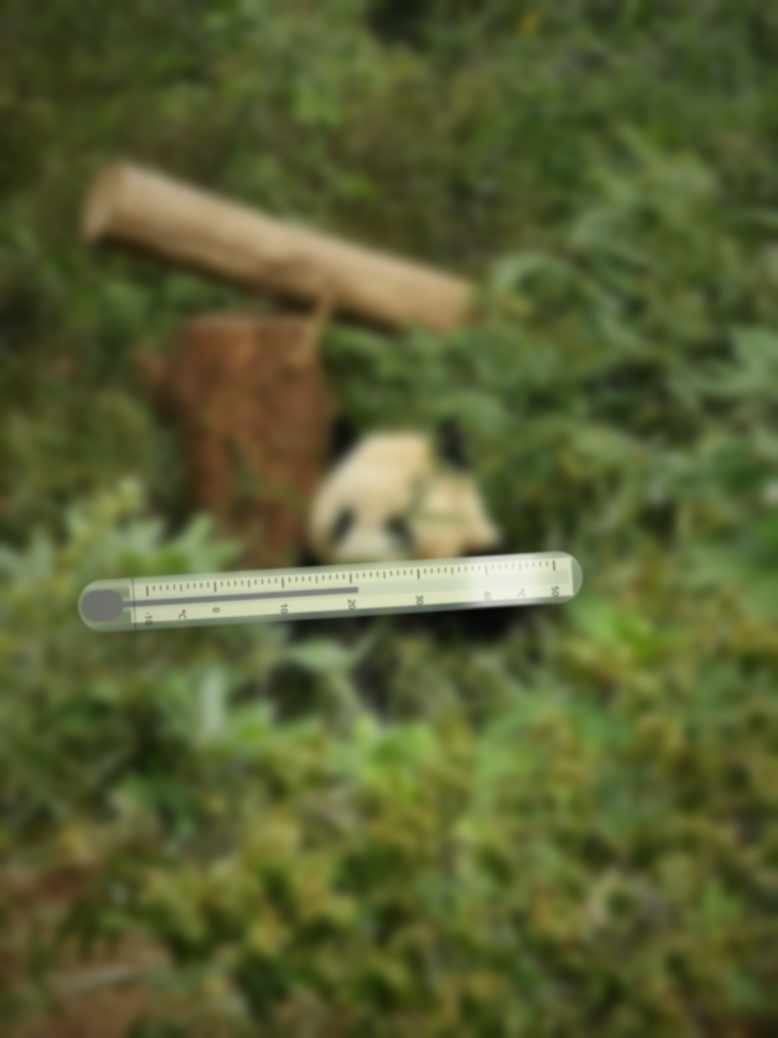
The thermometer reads 21 °C
